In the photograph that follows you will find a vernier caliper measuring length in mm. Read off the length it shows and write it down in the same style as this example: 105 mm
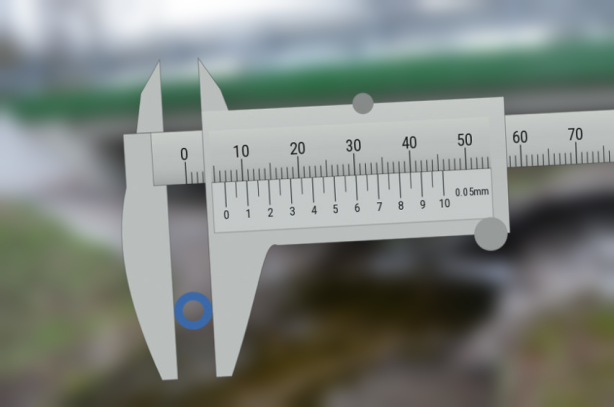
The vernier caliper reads 6.8 mm
